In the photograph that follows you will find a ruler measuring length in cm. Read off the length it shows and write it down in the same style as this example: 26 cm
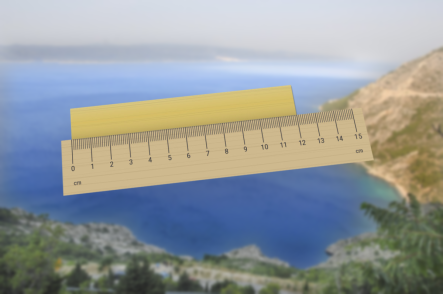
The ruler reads 12 cm
